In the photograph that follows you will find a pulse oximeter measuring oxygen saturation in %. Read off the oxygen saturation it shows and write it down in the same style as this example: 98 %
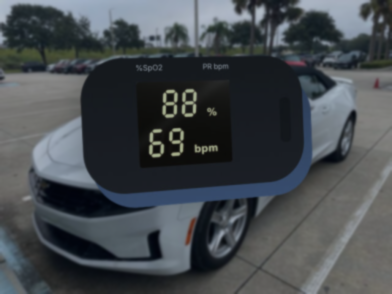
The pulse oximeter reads 88 %
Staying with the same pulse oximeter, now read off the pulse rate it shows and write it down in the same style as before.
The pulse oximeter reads 69 bpm
